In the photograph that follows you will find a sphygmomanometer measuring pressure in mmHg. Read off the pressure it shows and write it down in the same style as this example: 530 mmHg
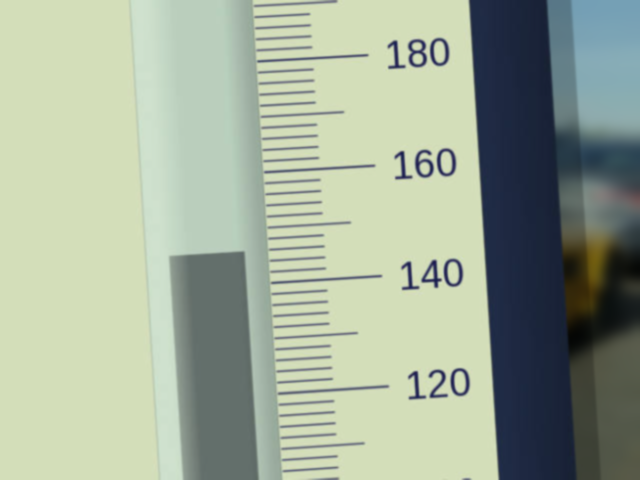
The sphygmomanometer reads 146 mmHg
